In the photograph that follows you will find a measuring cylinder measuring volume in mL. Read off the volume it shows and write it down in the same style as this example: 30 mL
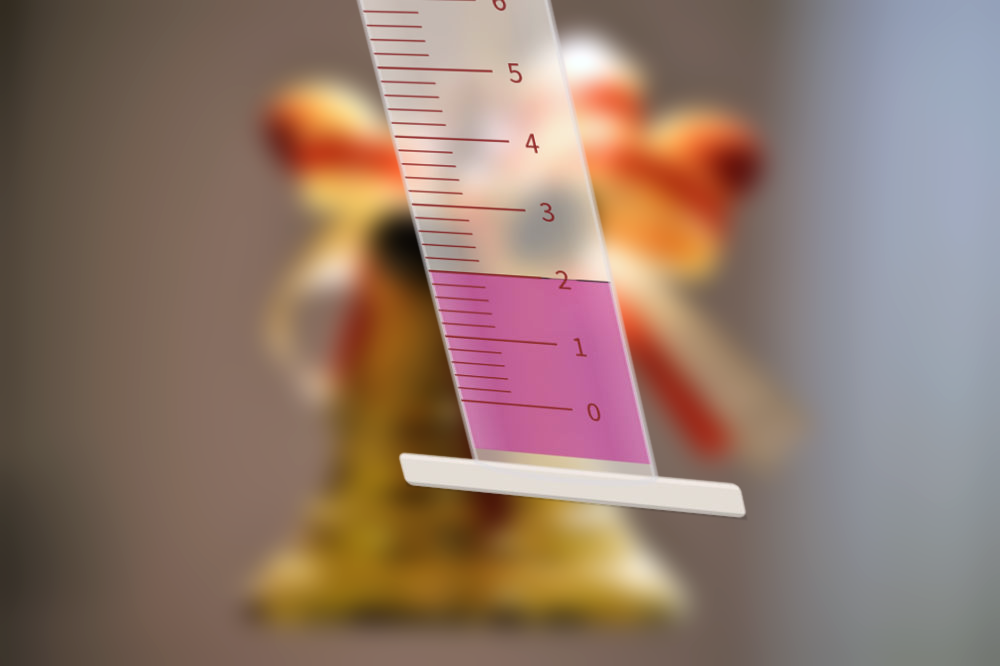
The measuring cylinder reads 2 mL
